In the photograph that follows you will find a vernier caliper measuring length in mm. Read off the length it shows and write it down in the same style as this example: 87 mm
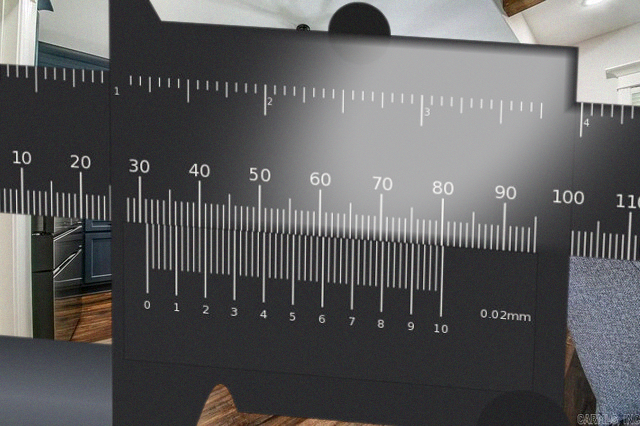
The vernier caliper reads 31.2 mm
